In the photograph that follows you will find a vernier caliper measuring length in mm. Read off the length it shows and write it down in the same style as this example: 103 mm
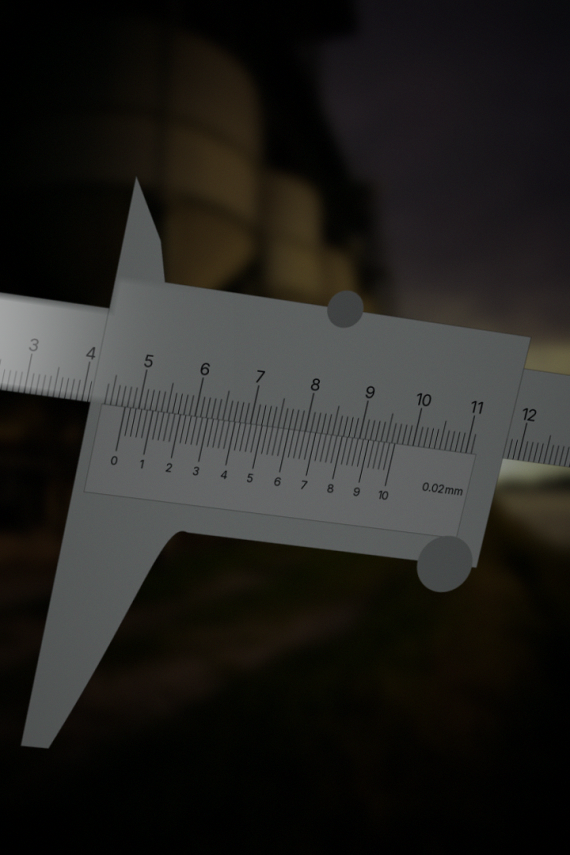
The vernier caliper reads 47.6 mm
